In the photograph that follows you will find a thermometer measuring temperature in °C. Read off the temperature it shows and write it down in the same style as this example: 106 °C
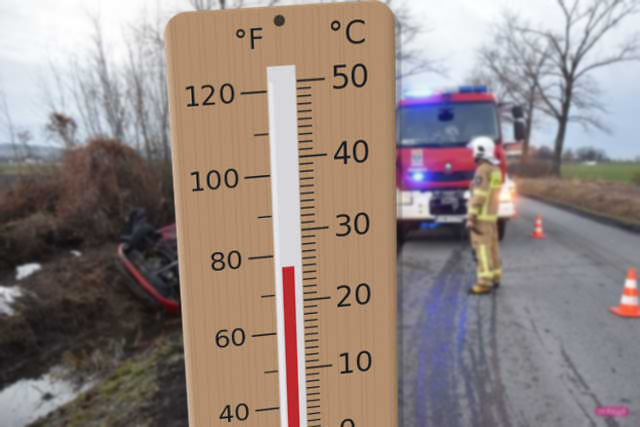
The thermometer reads 25 °C
